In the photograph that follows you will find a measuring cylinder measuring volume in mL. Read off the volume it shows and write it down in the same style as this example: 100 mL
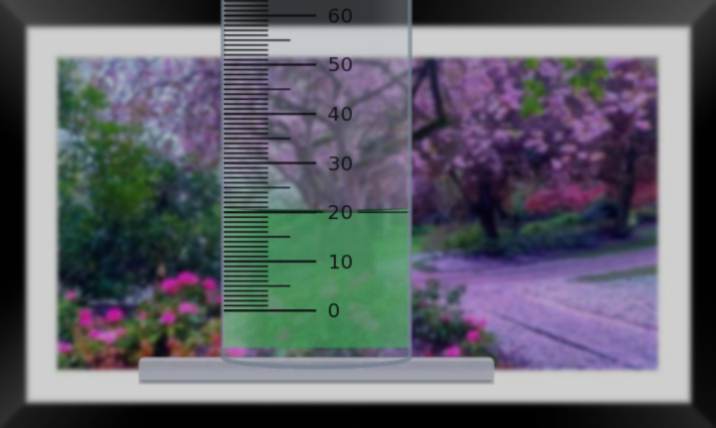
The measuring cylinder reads 20 mL
